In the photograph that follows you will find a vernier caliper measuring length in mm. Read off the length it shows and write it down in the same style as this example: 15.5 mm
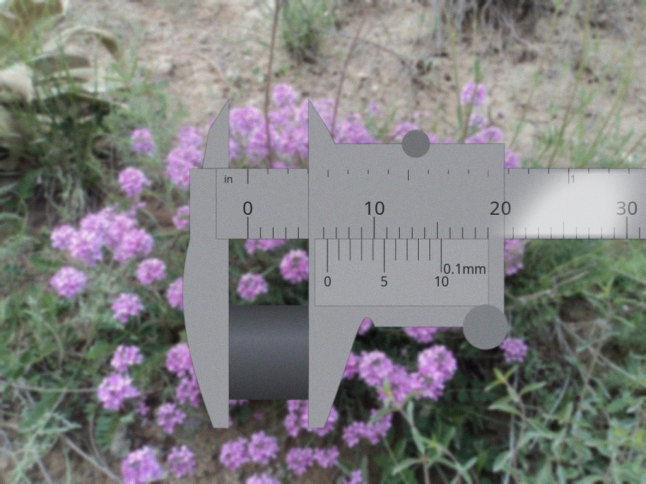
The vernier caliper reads 6.3 mm
